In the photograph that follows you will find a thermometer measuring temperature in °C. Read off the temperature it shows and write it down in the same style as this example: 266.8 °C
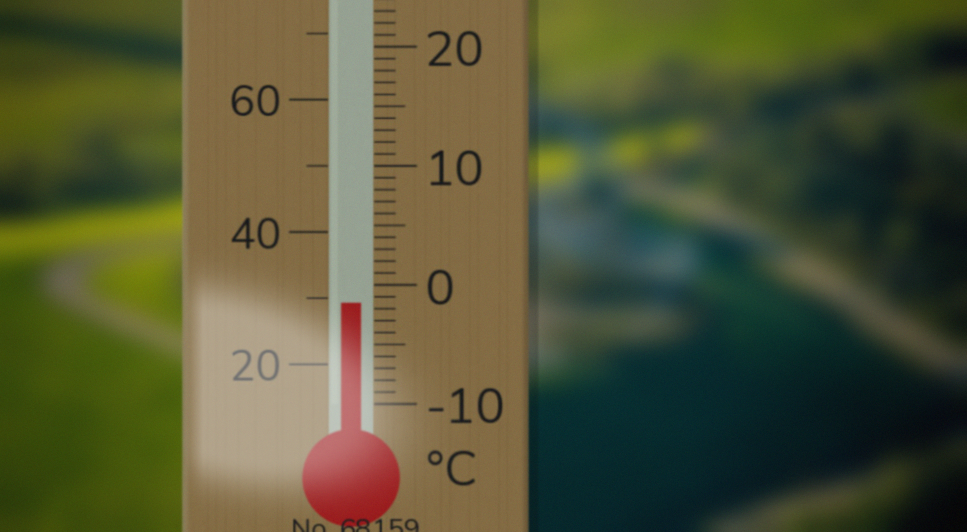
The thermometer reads -1.5 °C
